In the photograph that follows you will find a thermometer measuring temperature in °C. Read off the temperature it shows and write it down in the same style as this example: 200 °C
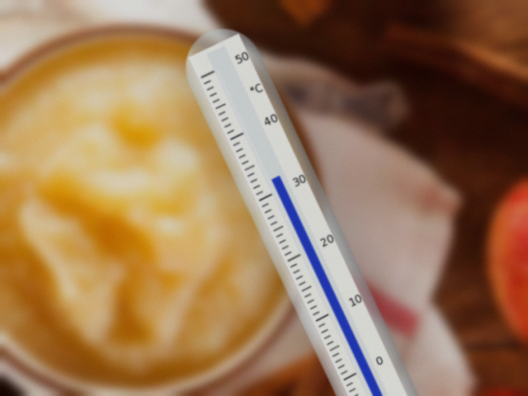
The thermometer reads 32 °C
